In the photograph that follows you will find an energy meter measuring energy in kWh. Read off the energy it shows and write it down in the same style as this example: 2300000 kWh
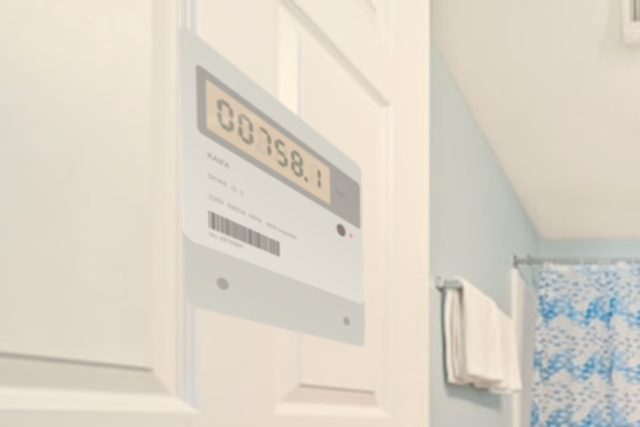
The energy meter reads 758.1 kWh
